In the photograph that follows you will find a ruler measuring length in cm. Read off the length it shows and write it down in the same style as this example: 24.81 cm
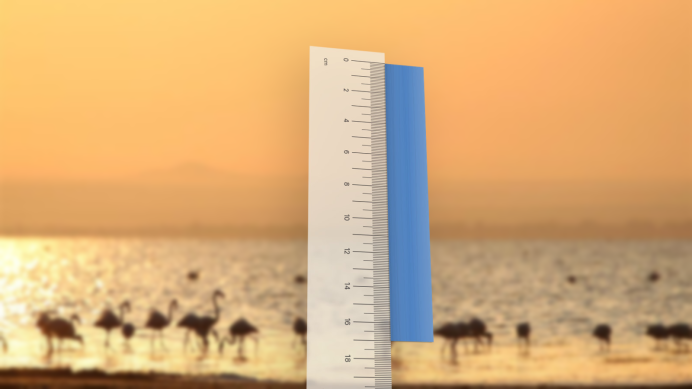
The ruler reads 17 cm
